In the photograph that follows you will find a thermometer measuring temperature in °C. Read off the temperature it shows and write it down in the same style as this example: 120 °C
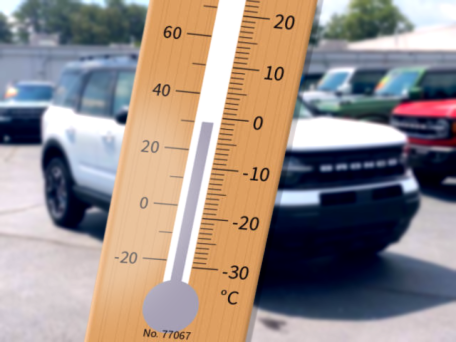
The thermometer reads -1 °C
